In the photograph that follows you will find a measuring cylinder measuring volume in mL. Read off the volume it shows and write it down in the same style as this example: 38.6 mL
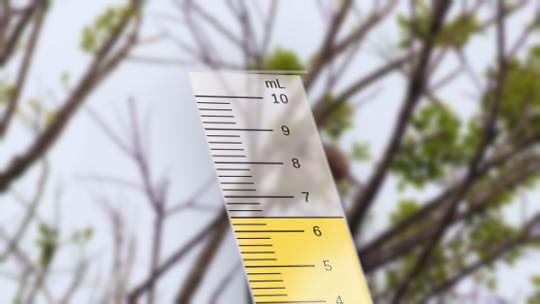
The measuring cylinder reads 6.4 mL
